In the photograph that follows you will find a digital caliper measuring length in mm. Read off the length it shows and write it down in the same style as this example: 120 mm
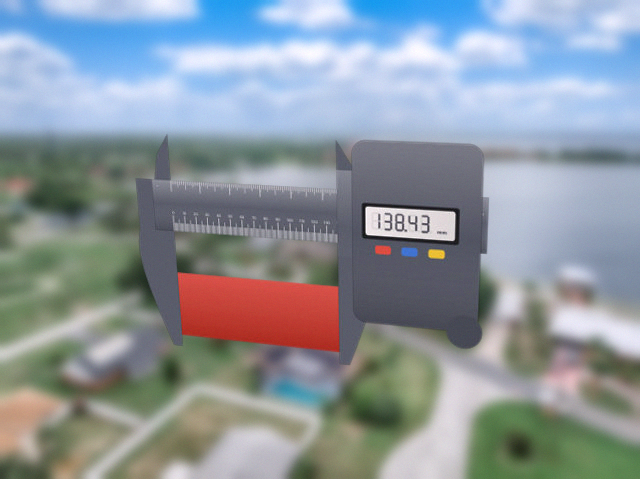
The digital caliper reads 138.43 mm
